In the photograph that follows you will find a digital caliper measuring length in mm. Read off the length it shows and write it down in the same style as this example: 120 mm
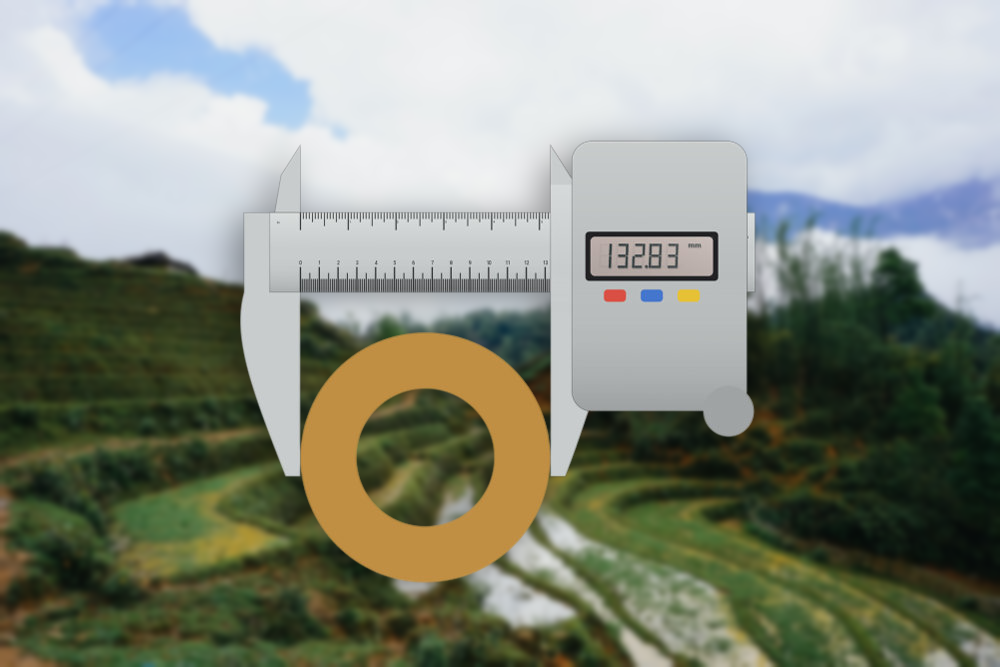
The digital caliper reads 132.83 mm
